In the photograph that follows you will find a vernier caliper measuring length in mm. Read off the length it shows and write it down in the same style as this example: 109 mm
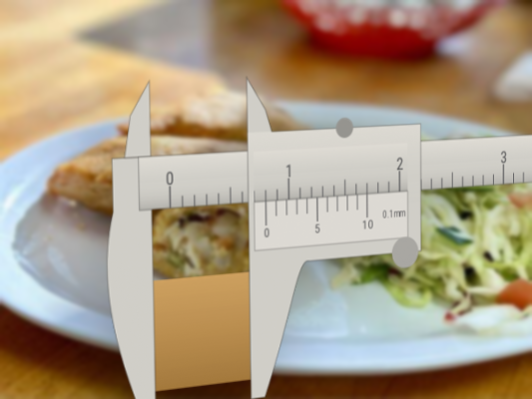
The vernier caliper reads 8.0 mm
